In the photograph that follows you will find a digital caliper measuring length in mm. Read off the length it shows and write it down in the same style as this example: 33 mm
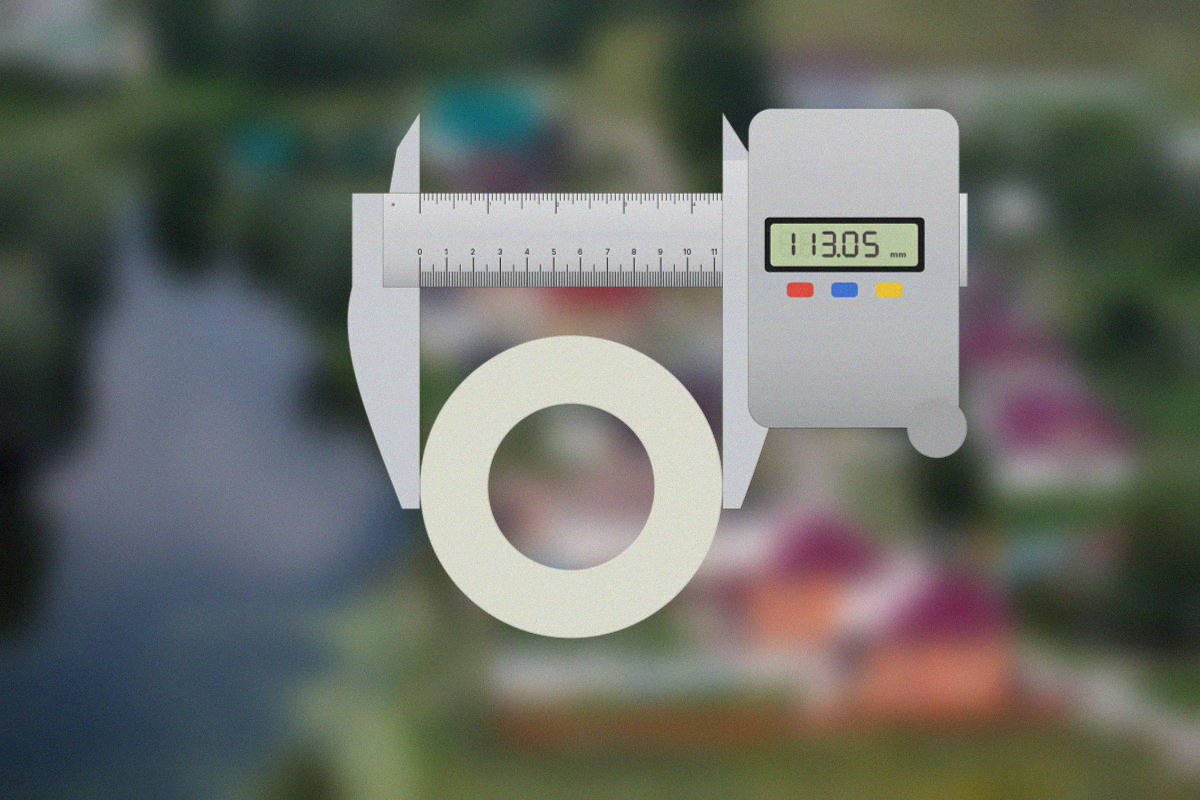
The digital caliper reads 113.05 mm
